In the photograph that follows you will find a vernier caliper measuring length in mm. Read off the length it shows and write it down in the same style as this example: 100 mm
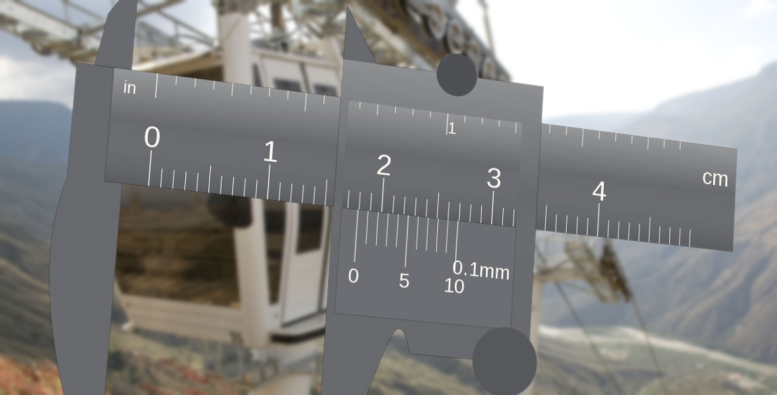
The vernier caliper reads 17.9 mm
